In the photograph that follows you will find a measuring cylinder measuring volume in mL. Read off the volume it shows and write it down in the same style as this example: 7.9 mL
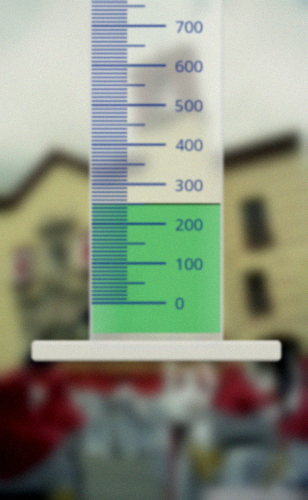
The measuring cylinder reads 250 mL
